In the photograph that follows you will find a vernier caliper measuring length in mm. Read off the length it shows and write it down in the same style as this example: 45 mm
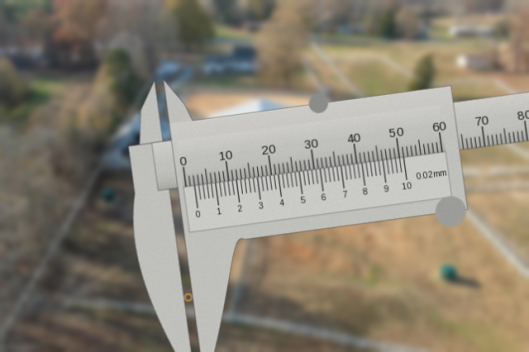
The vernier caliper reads 2.0 mm
